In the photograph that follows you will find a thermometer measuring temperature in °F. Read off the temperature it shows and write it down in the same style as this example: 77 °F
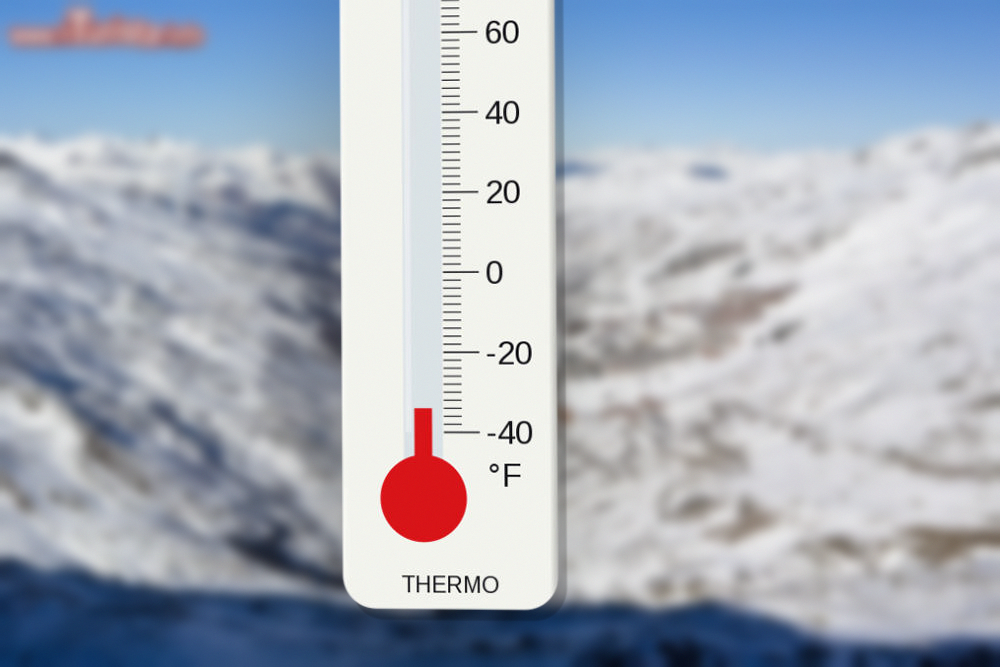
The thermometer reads -34 °F
